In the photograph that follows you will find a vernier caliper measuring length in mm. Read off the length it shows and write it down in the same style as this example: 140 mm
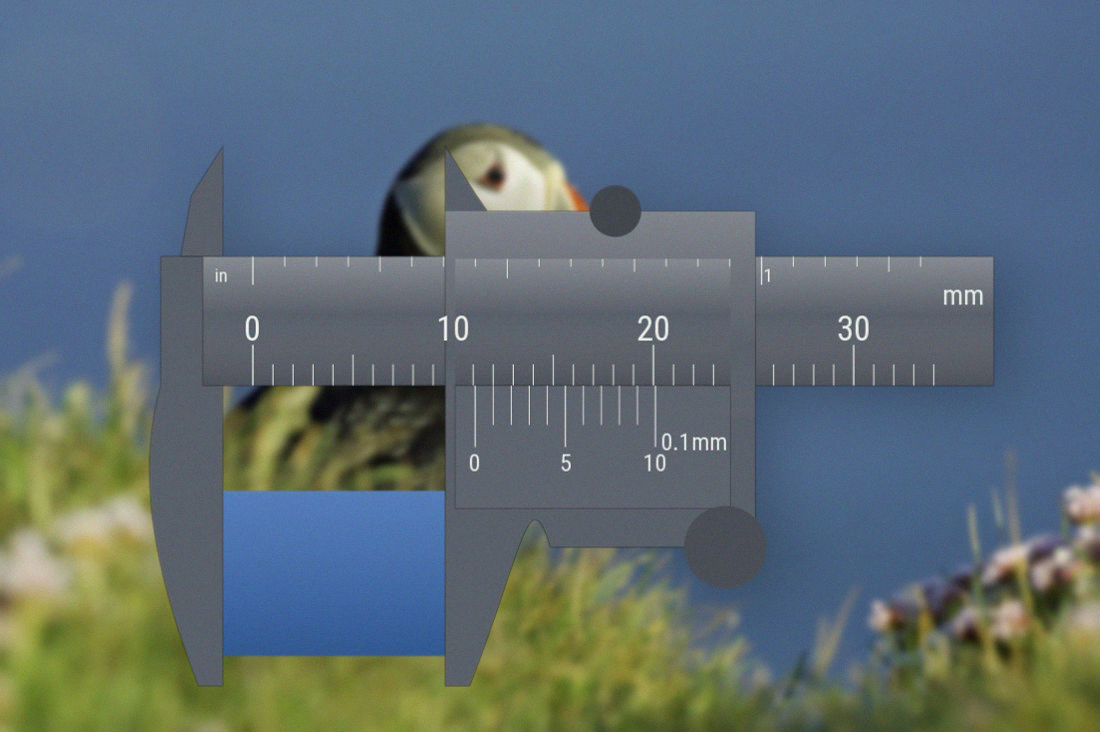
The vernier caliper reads 11.1 mm
